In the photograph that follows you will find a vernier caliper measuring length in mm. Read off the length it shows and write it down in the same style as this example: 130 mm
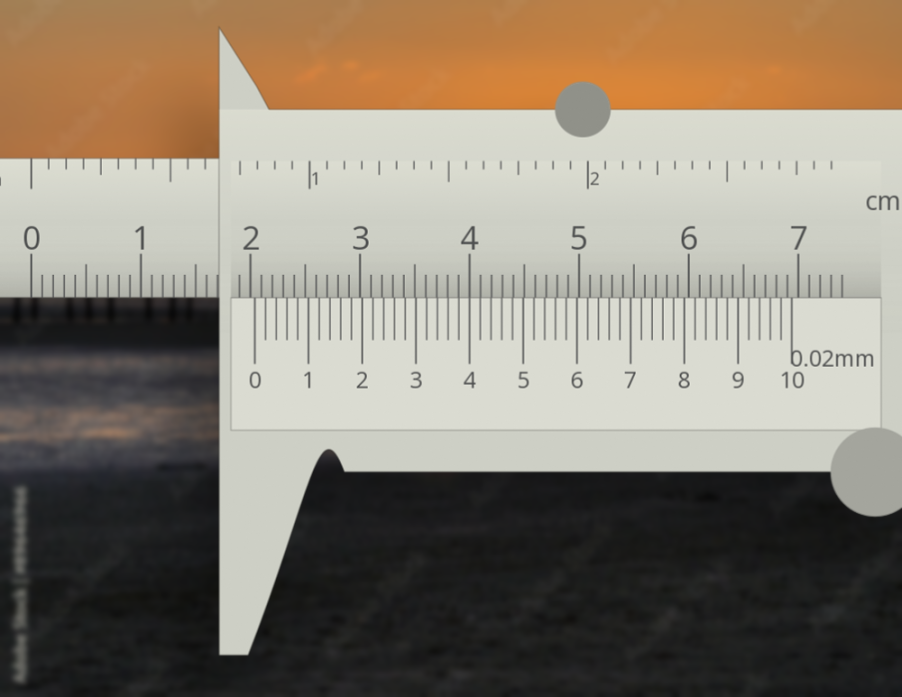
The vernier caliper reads 20.4 mm
